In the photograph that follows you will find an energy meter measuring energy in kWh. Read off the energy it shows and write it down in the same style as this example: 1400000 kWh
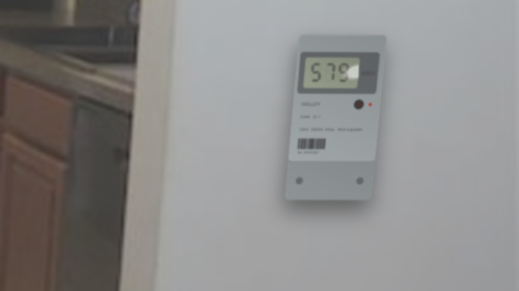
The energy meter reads 579 kWh
